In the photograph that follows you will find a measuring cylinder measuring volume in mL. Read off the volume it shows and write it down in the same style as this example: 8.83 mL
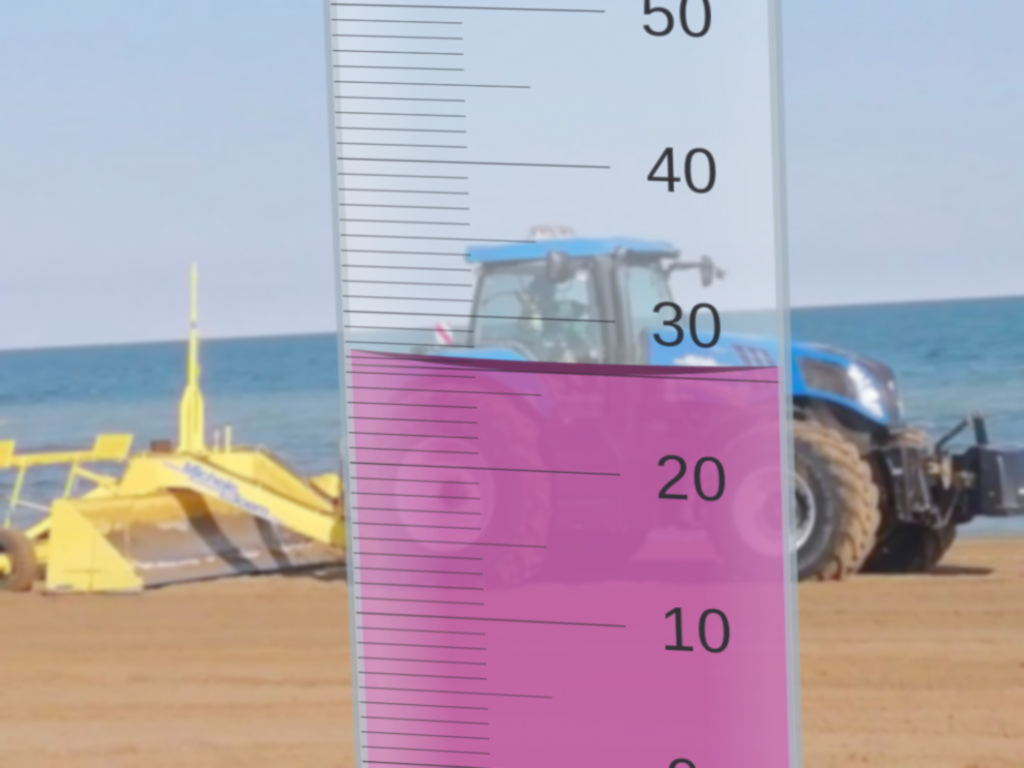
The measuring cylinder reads 26.5 mL
